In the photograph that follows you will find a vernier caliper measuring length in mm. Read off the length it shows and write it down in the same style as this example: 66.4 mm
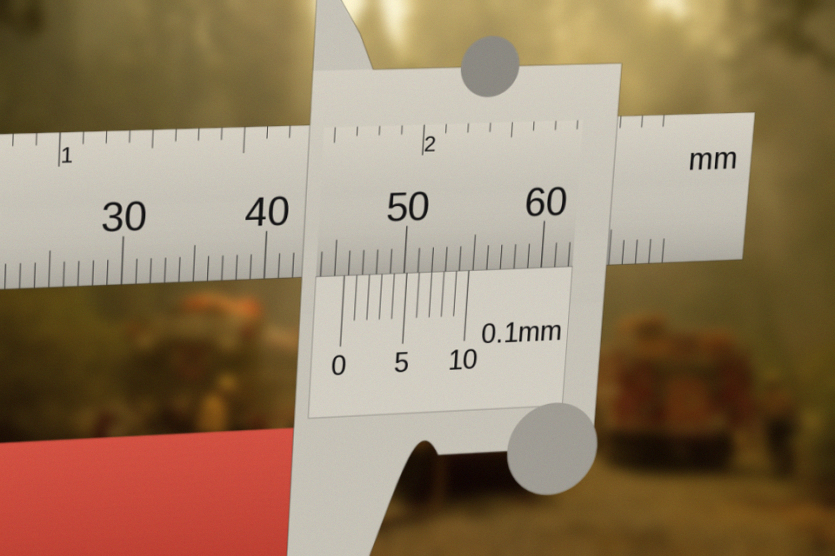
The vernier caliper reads 45.7 mm
